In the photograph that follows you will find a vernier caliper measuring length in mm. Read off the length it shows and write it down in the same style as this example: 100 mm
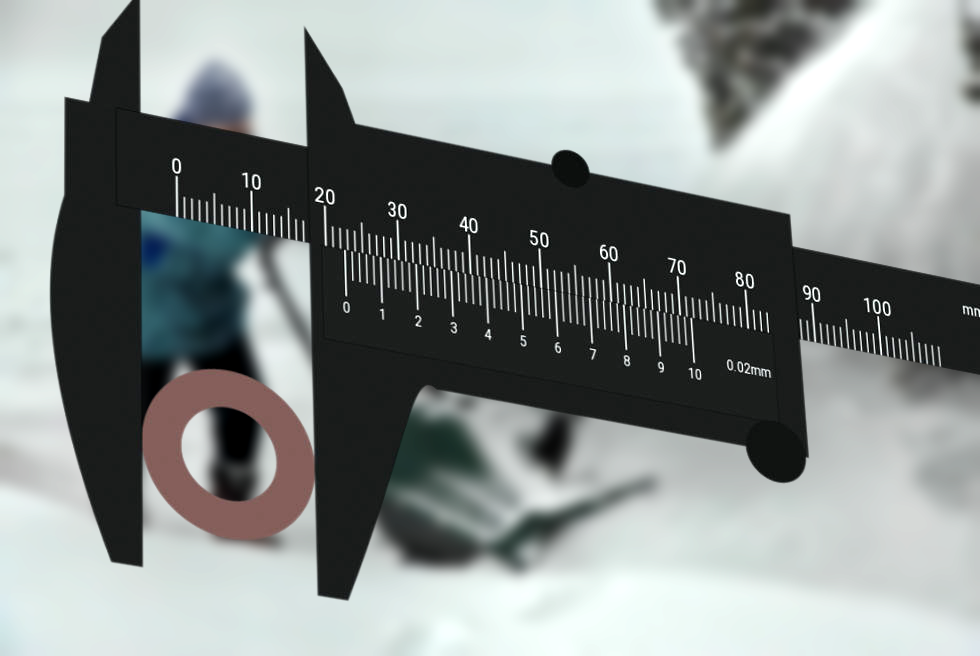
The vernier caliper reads 22.6 mm
